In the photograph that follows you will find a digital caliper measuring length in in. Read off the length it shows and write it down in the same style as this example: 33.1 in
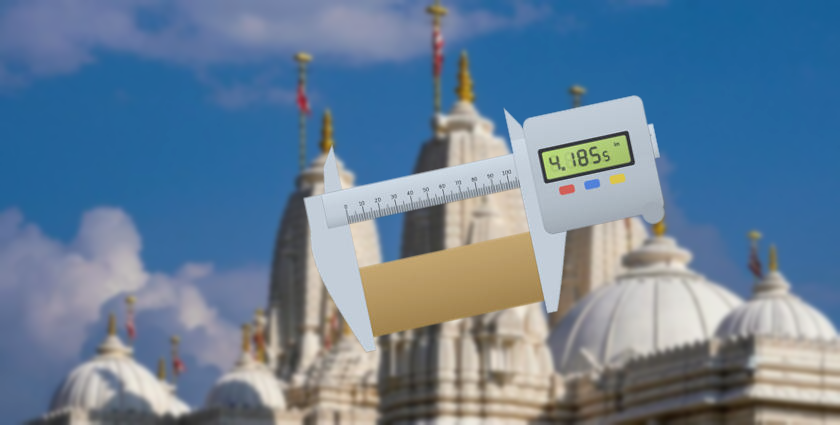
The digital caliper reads 4.1855 in
